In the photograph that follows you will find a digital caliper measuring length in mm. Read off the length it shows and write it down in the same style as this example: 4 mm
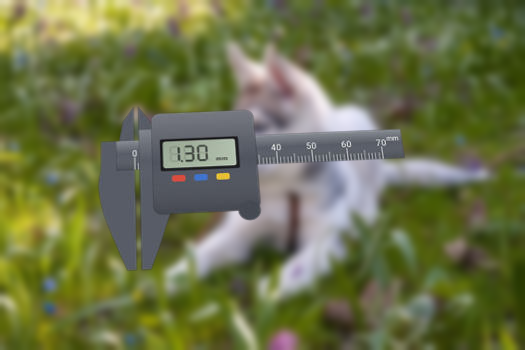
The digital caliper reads 1.30 mm
